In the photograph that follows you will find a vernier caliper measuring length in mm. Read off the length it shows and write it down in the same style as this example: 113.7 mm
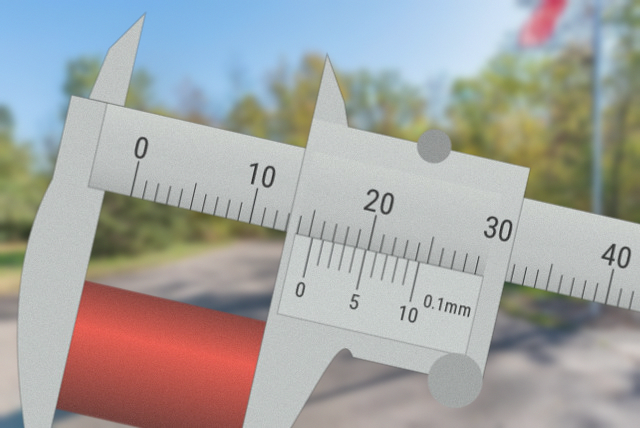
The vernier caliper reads 15.3 mm
